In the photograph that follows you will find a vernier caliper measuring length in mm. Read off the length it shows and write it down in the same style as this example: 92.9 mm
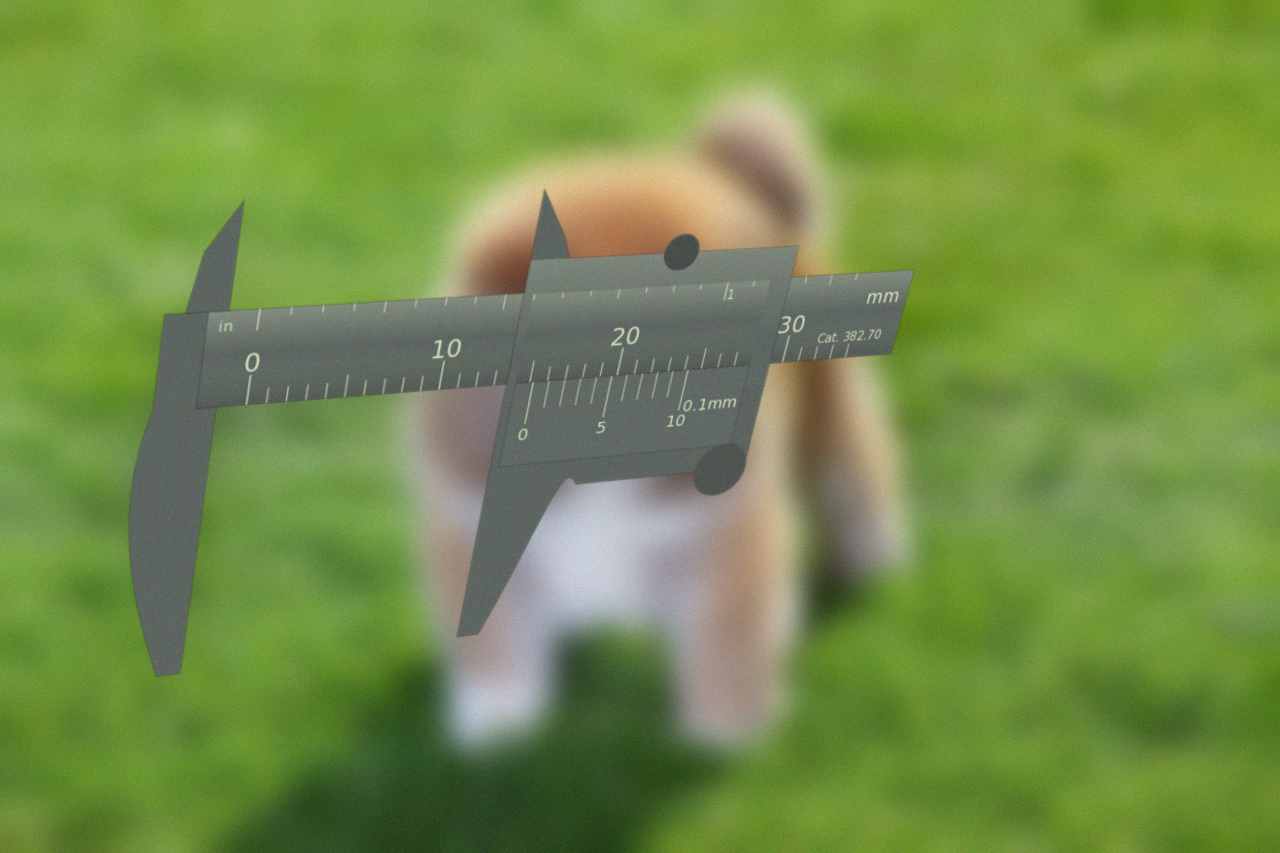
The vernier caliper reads 15.2 mm
